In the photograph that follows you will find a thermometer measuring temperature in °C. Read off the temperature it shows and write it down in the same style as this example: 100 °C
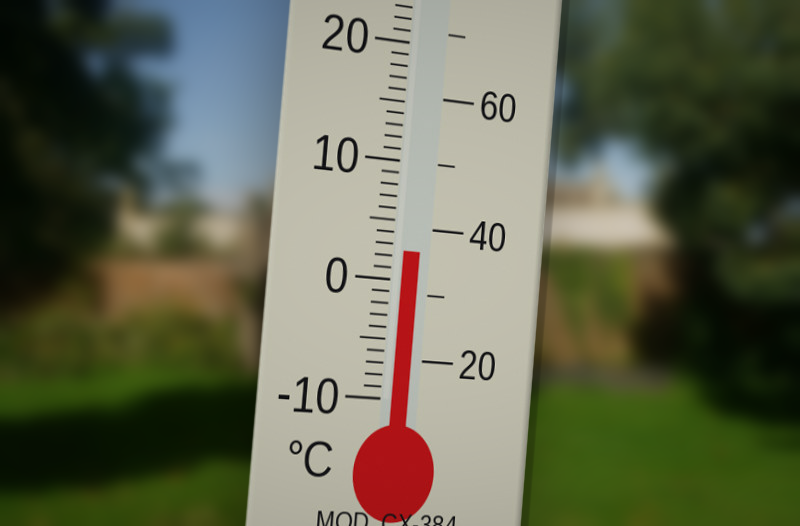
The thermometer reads 2.5 °C
